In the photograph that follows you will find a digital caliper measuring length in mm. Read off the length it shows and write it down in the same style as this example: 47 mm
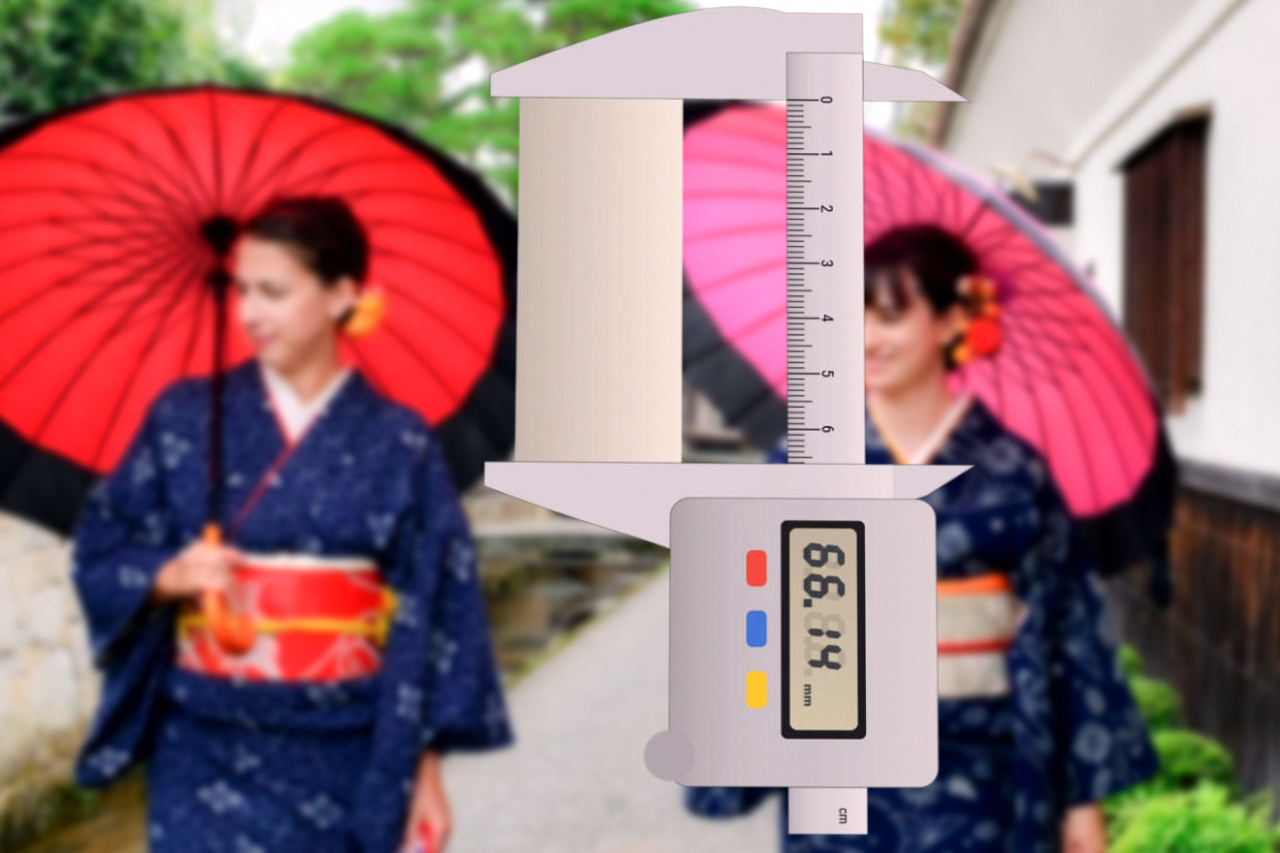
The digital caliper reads 66.14 mm
